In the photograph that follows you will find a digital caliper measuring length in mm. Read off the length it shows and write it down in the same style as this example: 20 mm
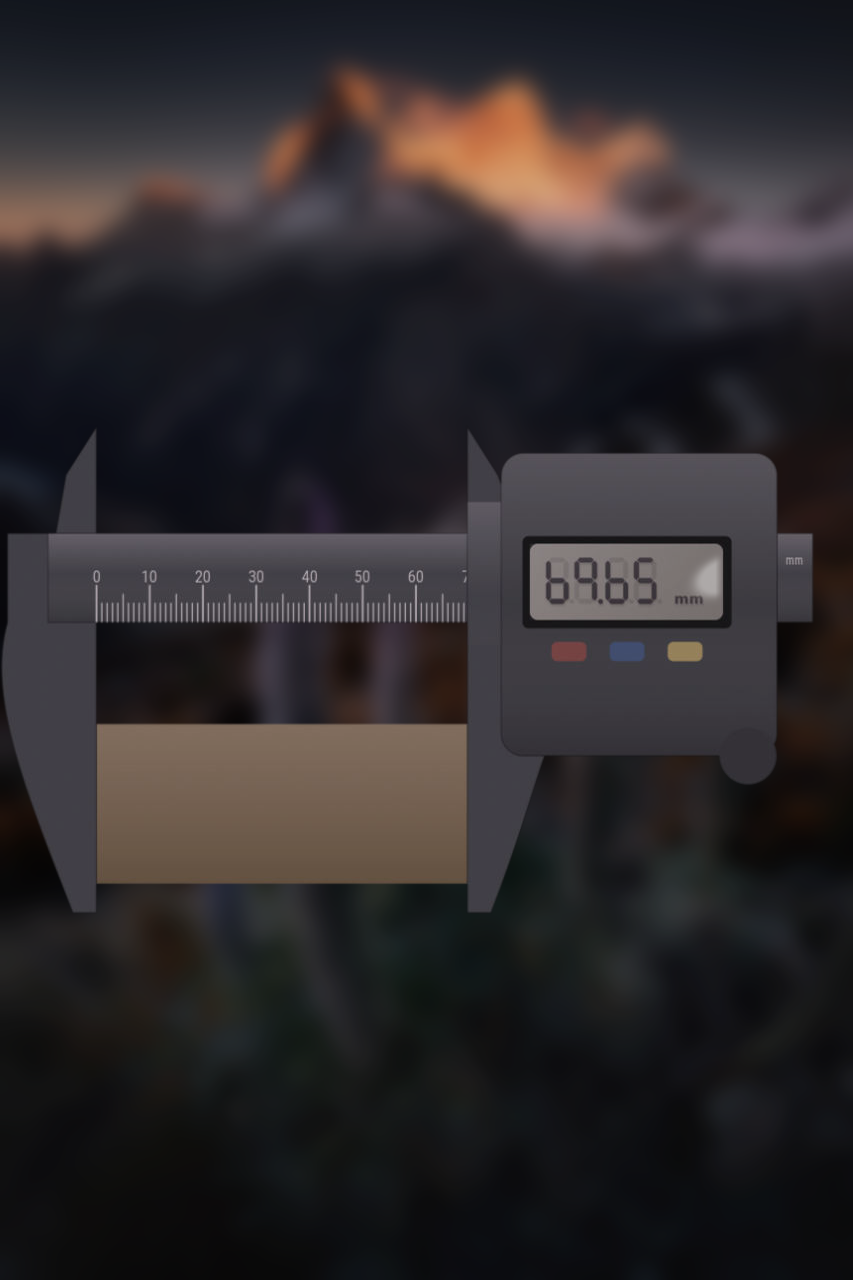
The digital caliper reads 69.65 mm
